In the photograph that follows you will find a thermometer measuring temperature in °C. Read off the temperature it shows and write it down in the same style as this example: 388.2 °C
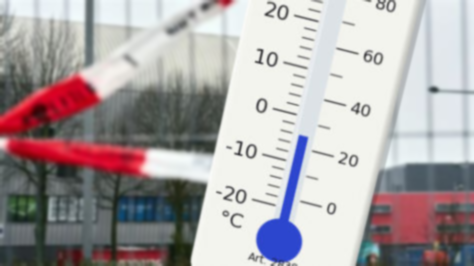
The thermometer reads -4 °C
